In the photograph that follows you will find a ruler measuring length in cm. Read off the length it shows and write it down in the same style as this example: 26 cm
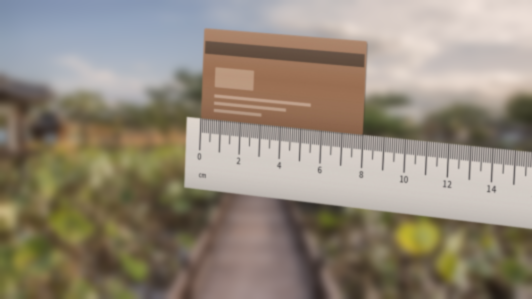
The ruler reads 8 cm
